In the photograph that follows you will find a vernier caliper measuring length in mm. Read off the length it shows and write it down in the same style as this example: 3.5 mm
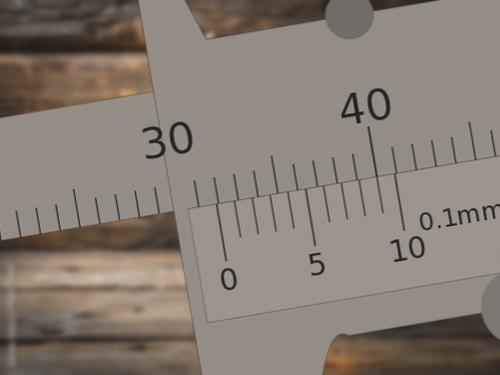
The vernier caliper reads 31.9 mm
